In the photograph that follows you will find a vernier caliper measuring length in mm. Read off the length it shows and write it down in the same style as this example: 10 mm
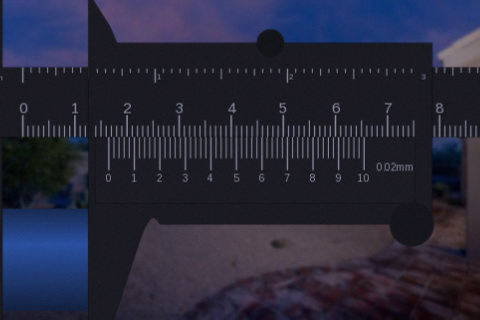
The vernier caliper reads 16.5 mm
